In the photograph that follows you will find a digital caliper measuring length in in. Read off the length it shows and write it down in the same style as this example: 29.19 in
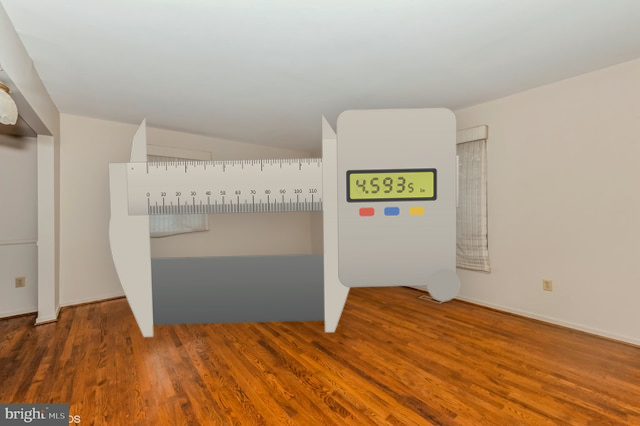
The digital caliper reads 4.5935 in
